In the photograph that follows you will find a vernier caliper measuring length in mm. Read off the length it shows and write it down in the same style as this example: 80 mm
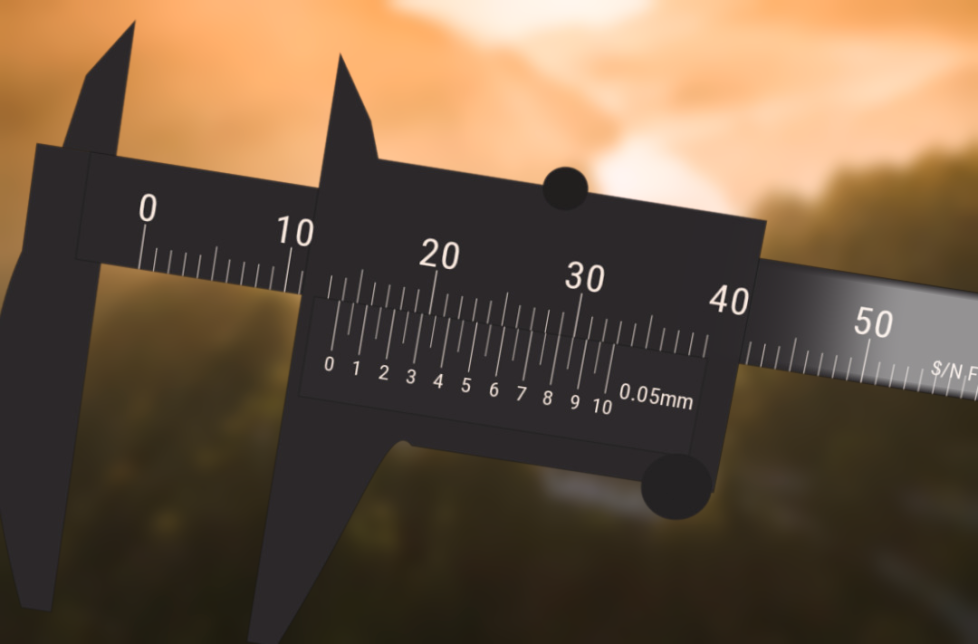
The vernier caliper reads 13.8 mm
